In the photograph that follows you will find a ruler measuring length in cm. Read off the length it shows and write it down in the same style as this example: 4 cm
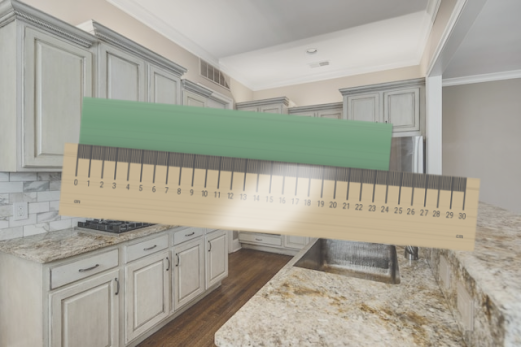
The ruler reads 24 cm
